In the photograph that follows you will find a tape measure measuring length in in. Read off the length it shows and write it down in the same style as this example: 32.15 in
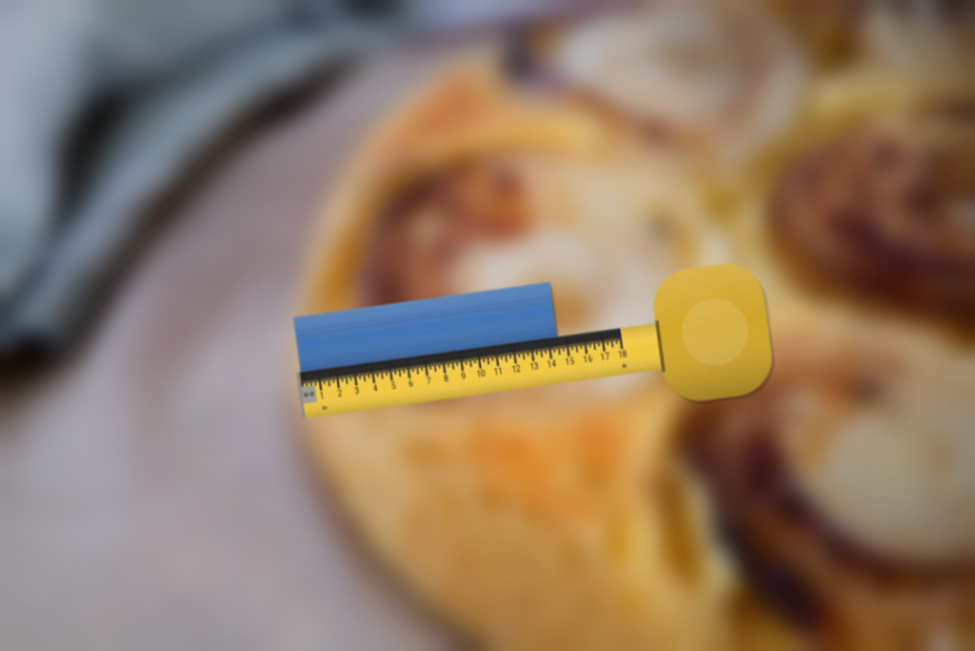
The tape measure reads 14.5 in
